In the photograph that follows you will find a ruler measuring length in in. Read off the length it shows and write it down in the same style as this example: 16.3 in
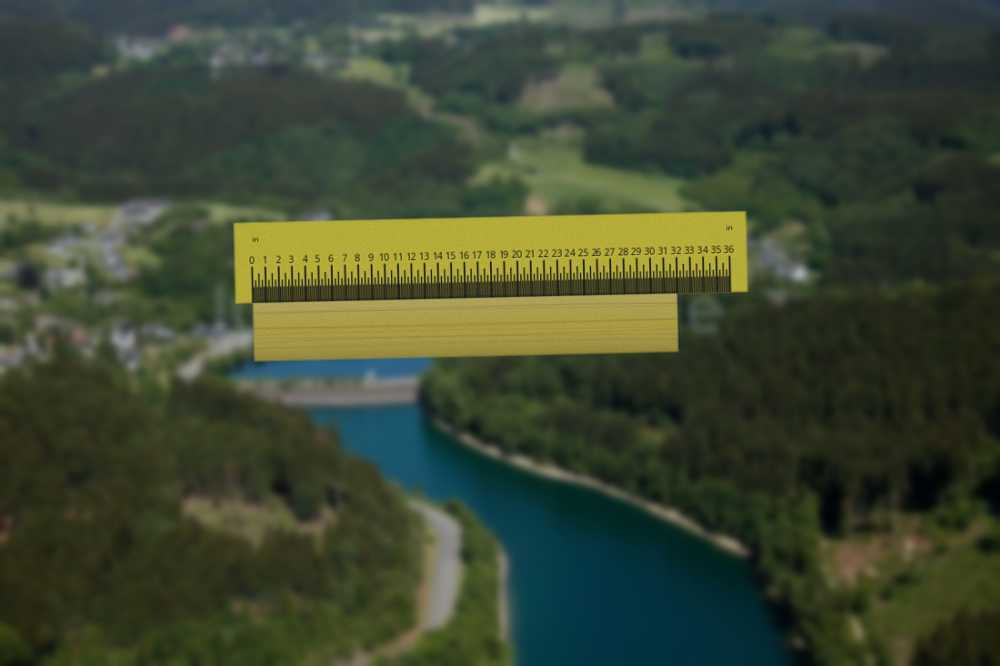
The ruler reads 32 in
